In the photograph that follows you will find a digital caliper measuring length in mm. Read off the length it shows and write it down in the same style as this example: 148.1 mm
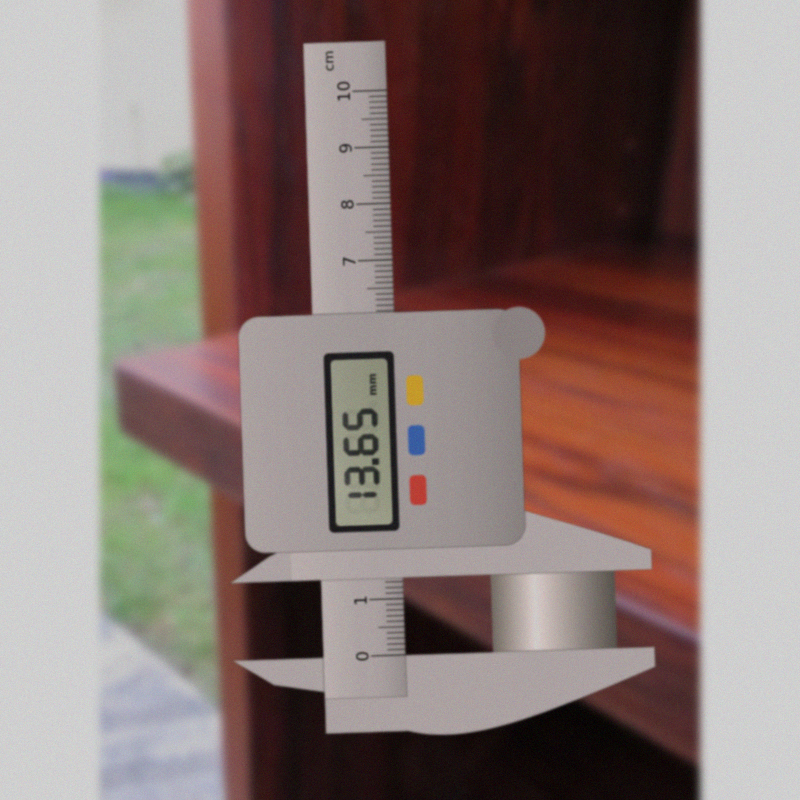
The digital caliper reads 13.65 mm
